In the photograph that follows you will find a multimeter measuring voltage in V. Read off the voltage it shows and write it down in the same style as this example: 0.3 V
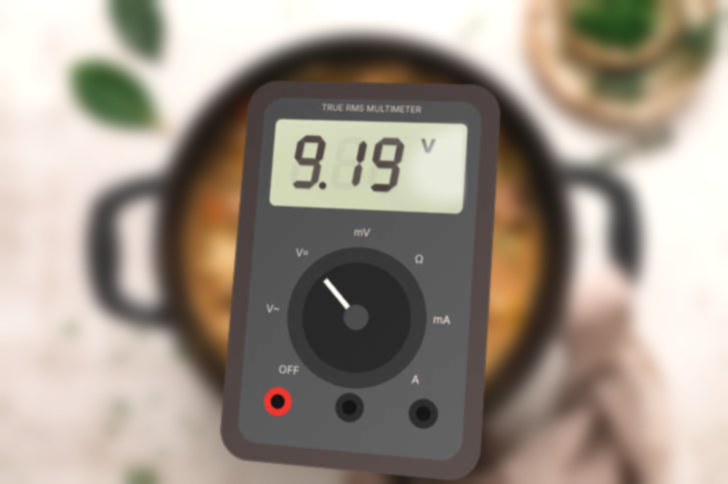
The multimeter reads 9.19 V
